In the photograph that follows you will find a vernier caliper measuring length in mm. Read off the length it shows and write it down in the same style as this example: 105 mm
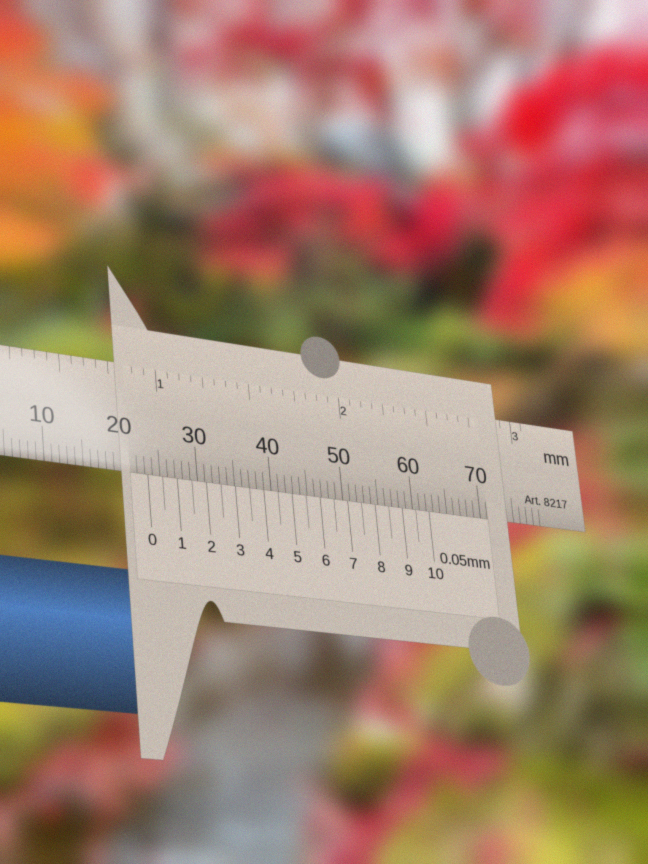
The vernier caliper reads 23.4 mm
